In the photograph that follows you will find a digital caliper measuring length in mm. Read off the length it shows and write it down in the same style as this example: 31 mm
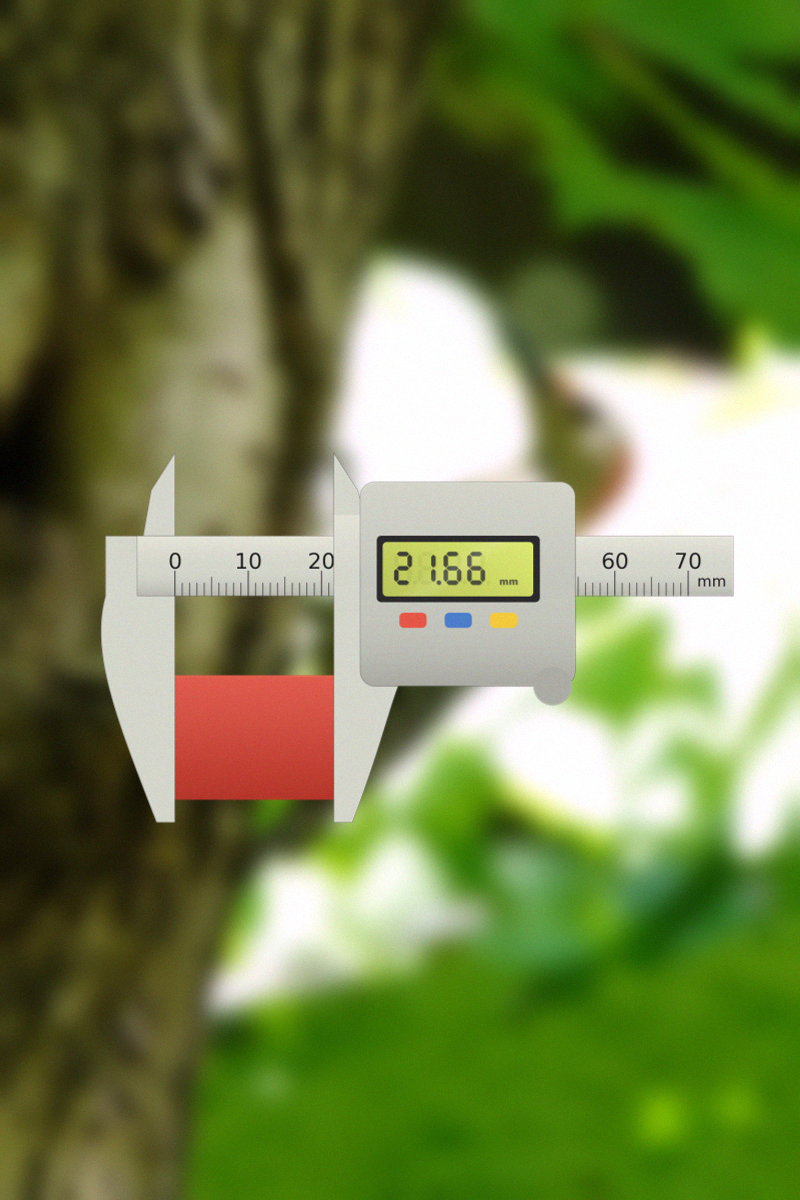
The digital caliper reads 21.66 mm
